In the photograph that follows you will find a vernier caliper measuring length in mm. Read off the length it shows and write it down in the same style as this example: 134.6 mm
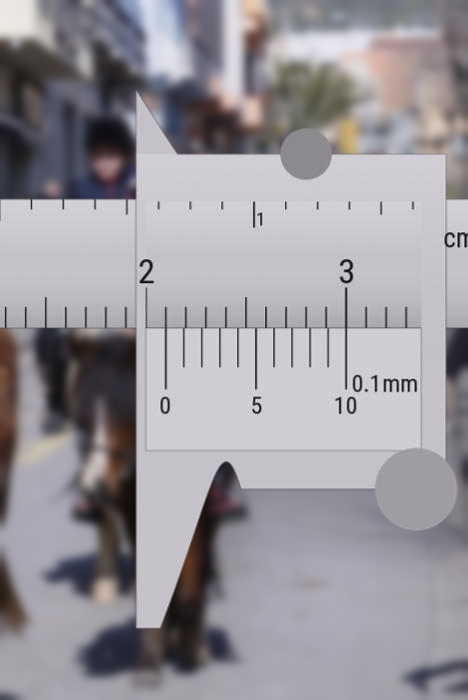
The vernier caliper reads 21.0 mm
